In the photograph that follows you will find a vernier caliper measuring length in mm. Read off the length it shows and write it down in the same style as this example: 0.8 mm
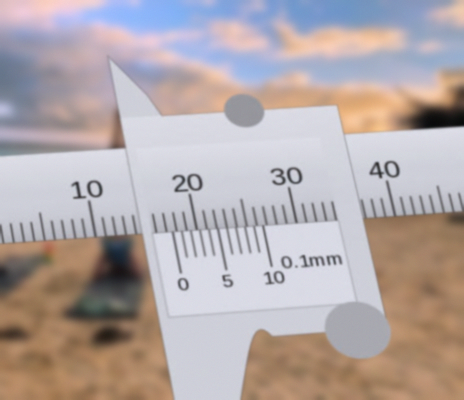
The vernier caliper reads 17.6 mm
